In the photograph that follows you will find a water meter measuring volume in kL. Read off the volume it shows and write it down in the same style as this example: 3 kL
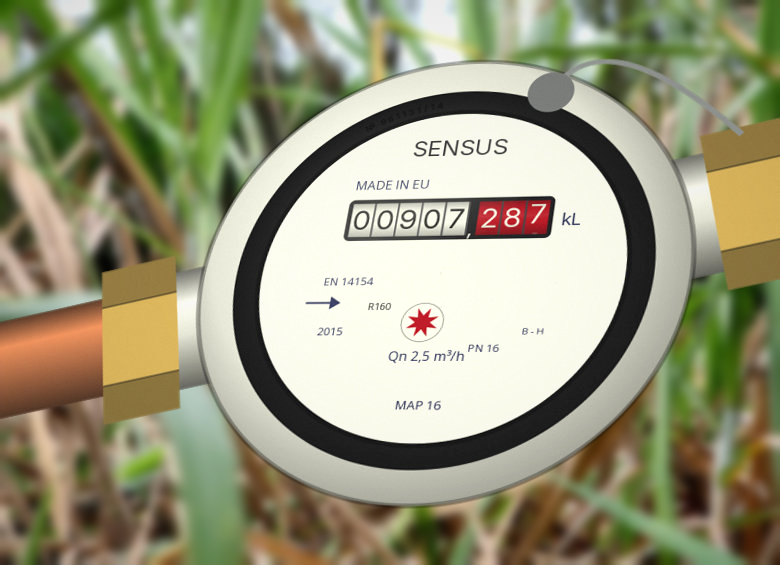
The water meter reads 907.287 kL
